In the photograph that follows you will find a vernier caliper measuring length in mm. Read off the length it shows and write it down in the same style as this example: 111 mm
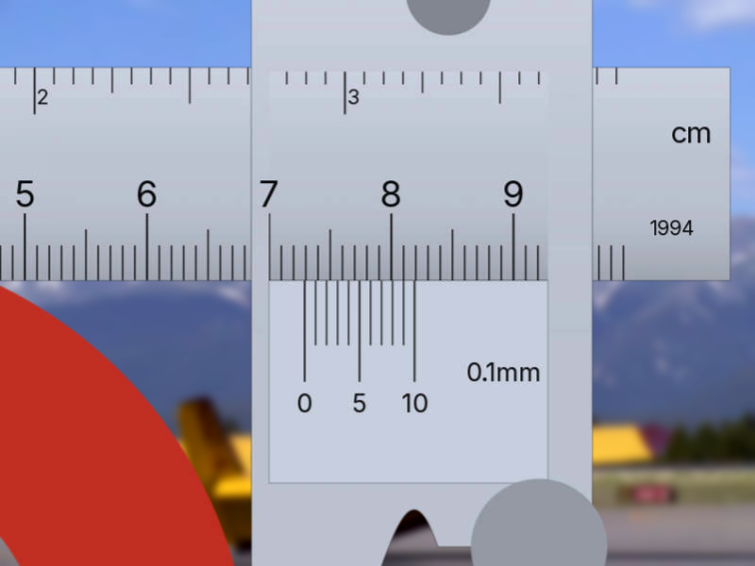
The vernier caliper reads 72.9 mm
